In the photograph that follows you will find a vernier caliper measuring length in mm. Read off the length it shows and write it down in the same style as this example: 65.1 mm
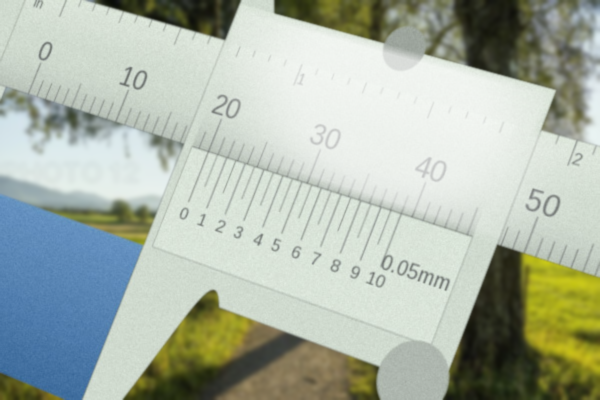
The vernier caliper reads 20.0 mm
